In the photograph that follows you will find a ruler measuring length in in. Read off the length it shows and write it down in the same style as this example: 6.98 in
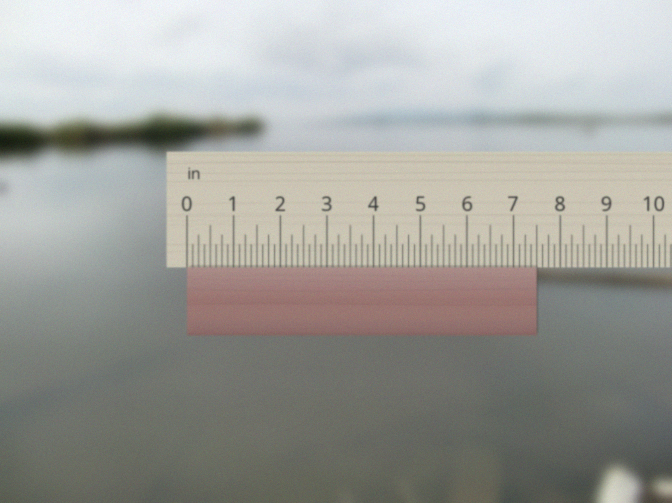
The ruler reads 7.5 in
